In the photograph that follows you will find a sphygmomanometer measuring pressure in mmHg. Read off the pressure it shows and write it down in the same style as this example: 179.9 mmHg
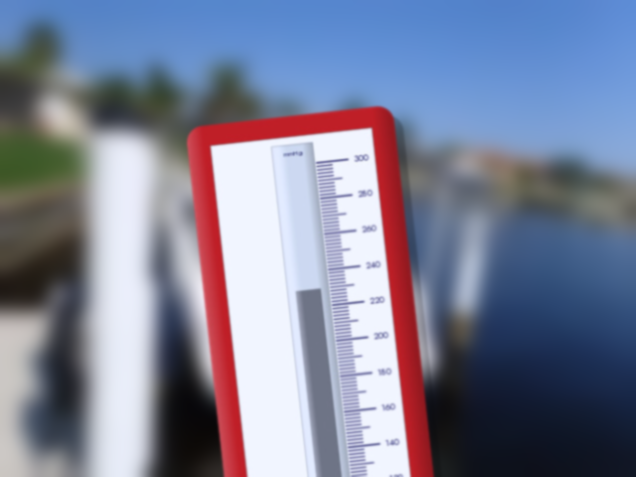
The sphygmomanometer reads 230 mmHg
